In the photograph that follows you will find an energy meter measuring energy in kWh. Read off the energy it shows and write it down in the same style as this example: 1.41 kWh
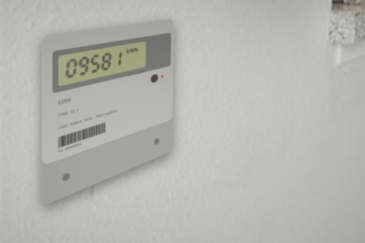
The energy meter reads 9581 kWh
